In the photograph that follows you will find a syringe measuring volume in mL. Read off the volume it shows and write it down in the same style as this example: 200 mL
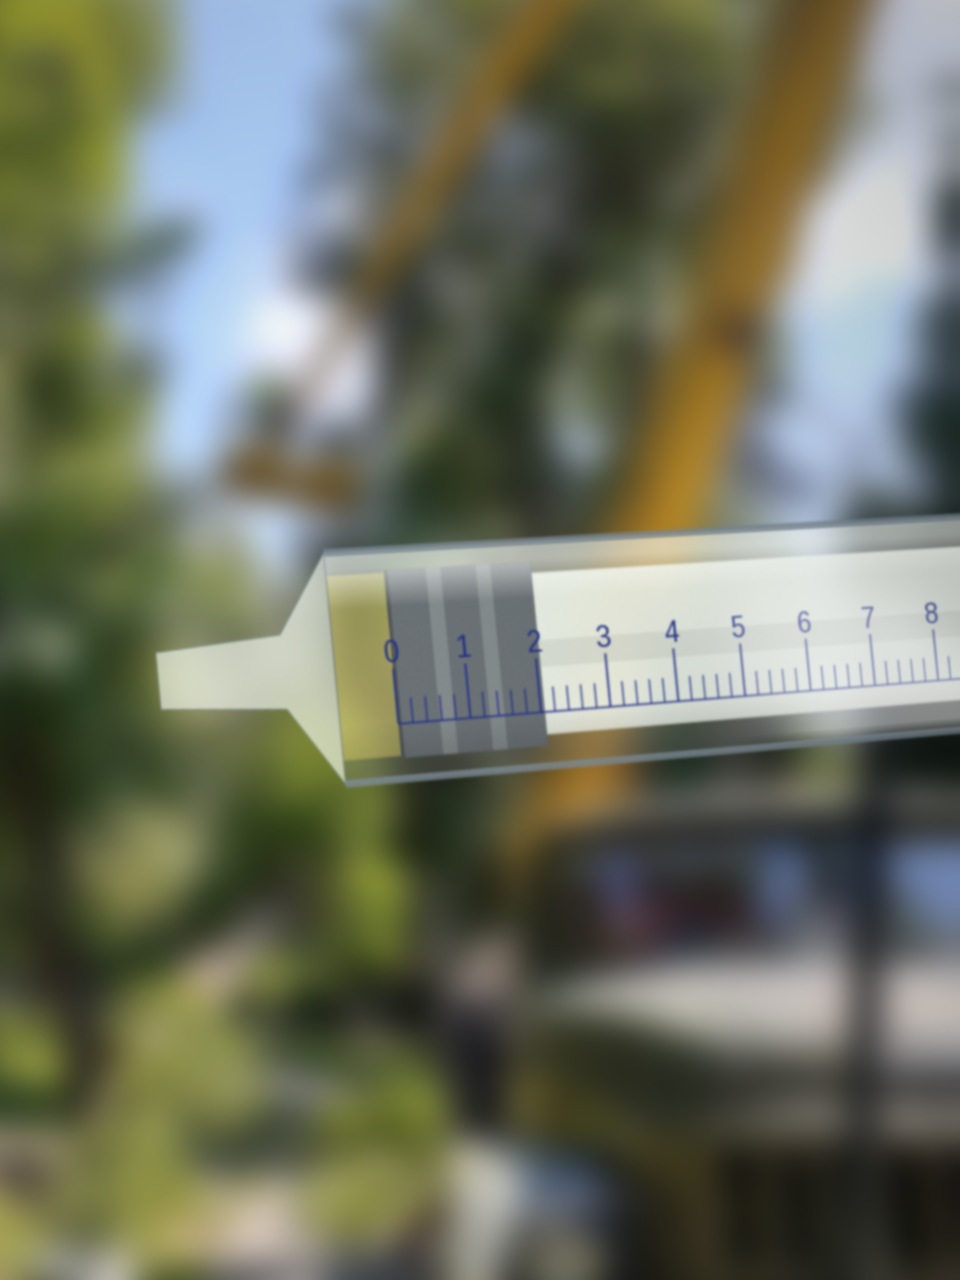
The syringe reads 0 mL
